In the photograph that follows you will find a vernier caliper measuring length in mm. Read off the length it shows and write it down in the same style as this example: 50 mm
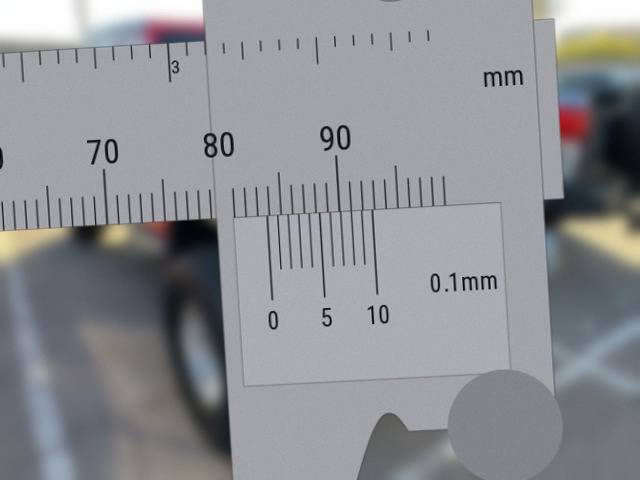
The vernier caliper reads 83.8 mm
